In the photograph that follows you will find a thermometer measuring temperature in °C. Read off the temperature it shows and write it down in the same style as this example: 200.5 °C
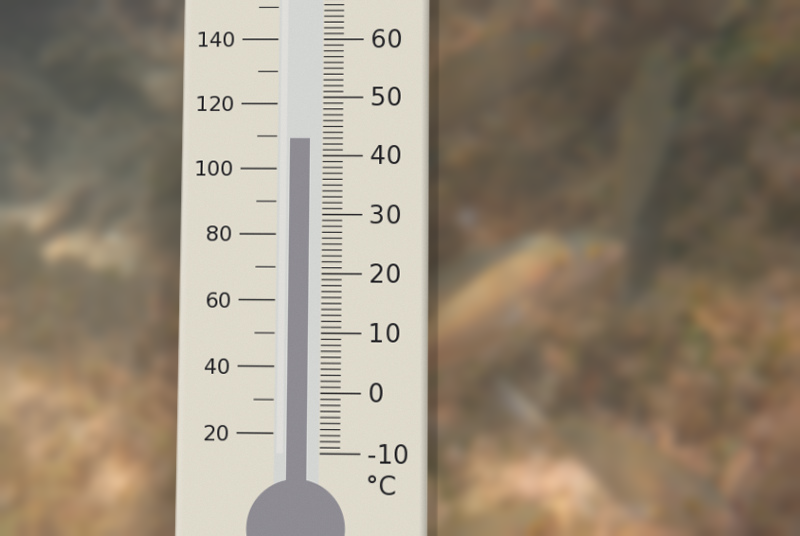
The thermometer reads 43 °C
